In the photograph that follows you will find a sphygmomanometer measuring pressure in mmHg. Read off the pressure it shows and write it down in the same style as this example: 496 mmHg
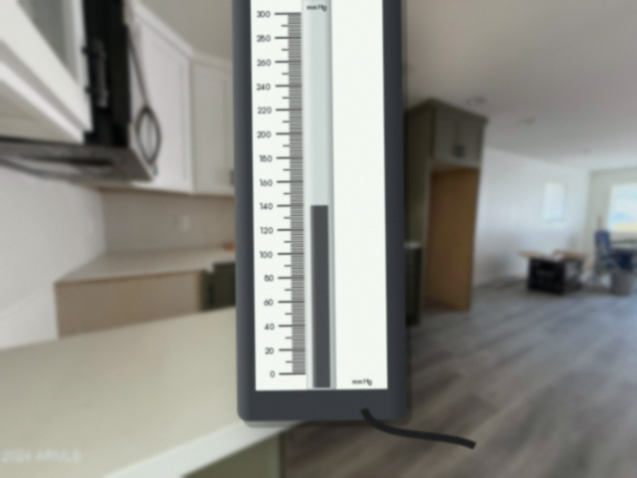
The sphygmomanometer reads 140 mmHg
